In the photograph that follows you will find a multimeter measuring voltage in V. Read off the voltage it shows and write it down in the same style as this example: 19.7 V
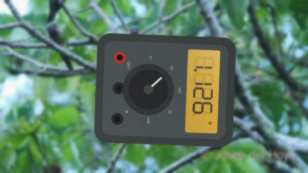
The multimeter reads 1.126 V
